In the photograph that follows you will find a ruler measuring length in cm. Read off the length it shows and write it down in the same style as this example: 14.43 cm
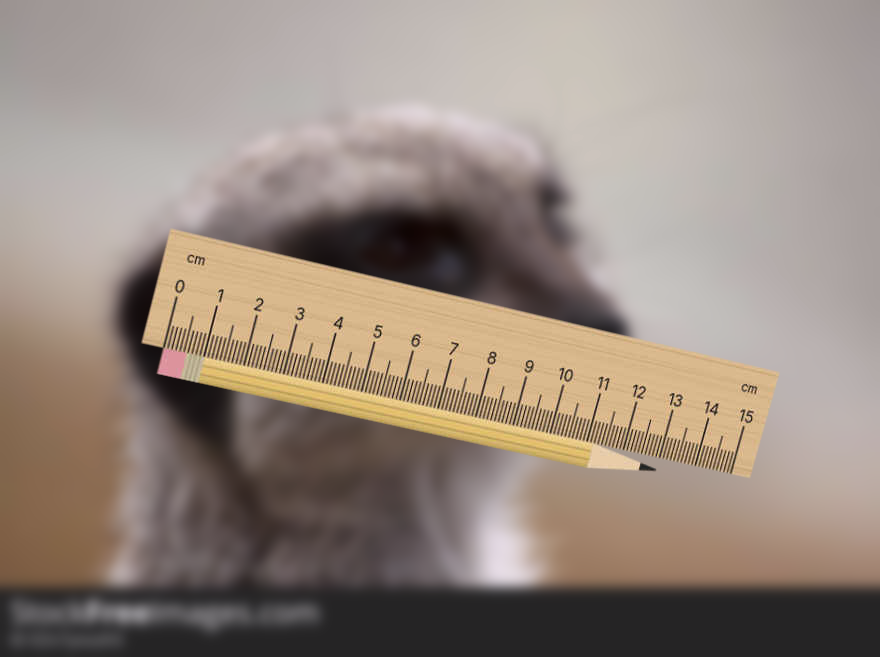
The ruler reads 13 cm
